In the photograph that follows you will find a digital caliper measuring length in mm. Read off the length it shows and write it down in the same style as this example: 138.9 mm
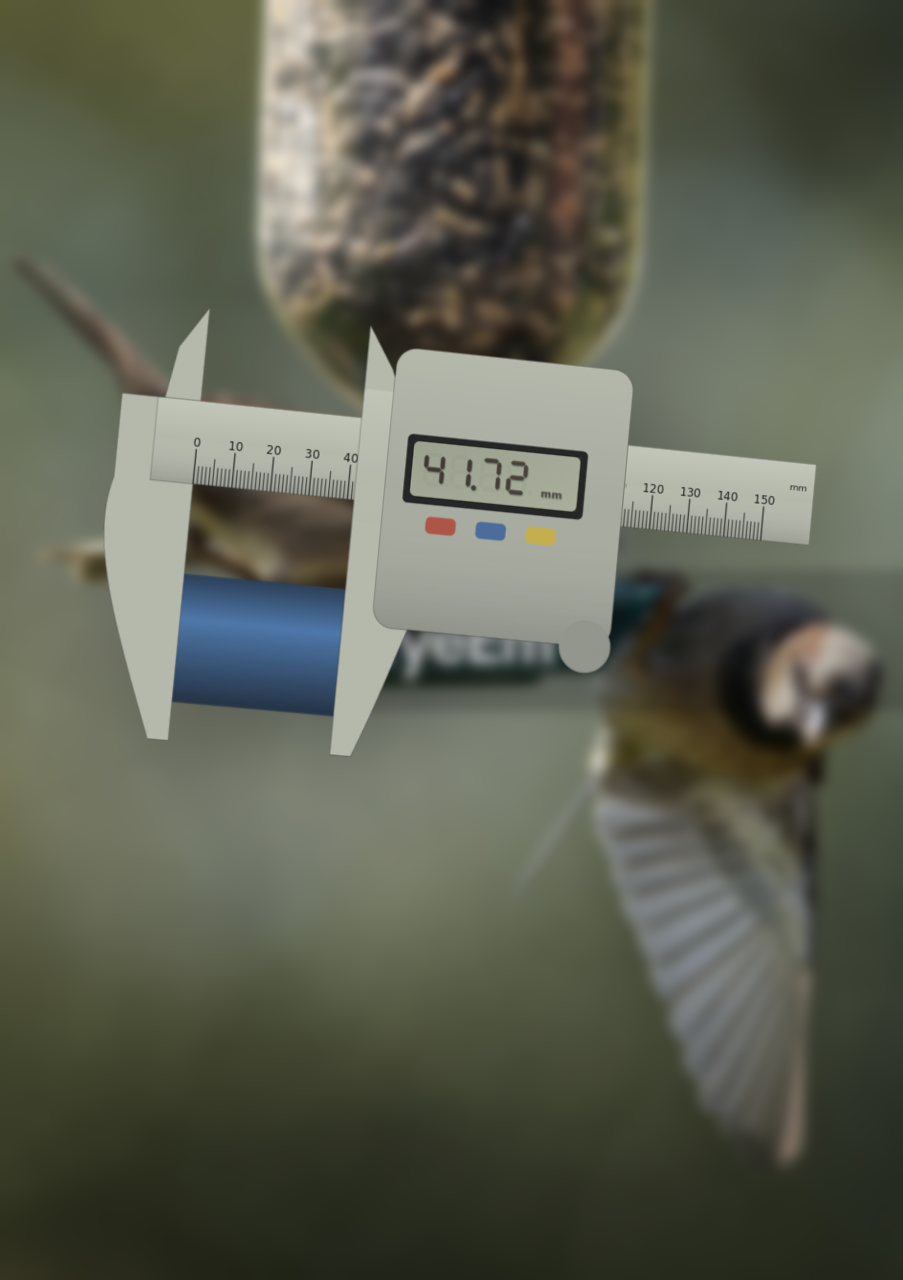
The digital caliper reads 41.72 mm
